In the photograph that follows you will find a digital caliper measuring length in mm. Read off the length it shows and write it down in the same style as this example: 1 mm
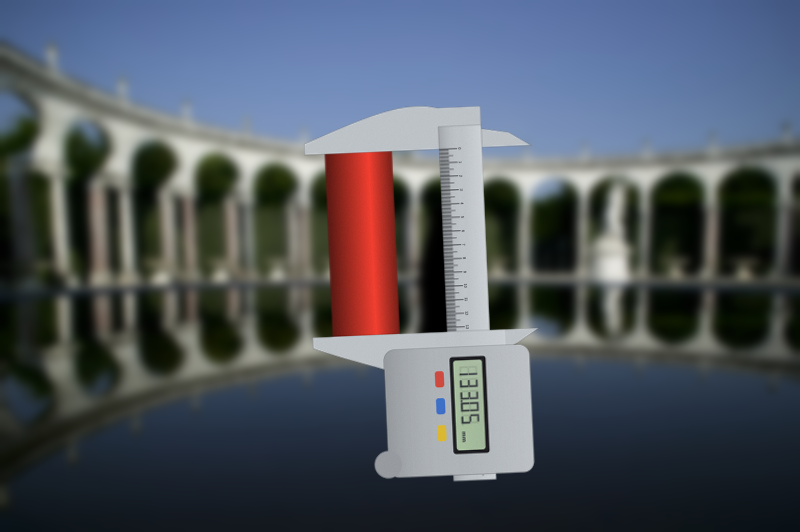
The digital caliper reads 133.05 mm
